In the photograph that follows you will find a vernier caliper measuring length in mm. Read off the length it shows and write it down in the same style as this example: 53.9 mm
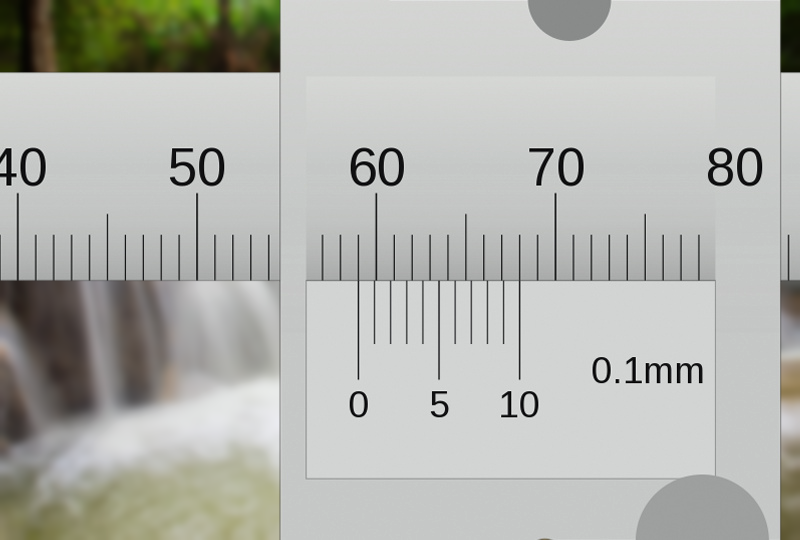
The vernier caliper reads 59.0 mm
